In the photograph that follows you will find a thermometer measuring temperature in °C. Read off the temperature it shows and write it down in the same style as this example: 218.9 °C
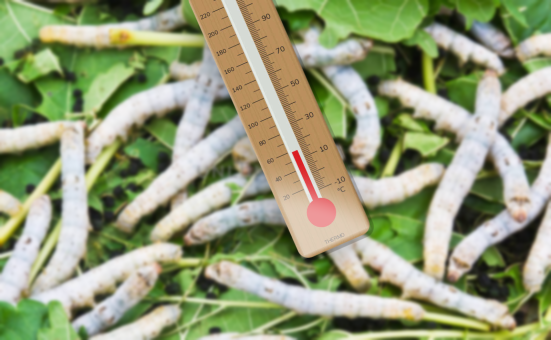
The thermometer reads 15 °C
